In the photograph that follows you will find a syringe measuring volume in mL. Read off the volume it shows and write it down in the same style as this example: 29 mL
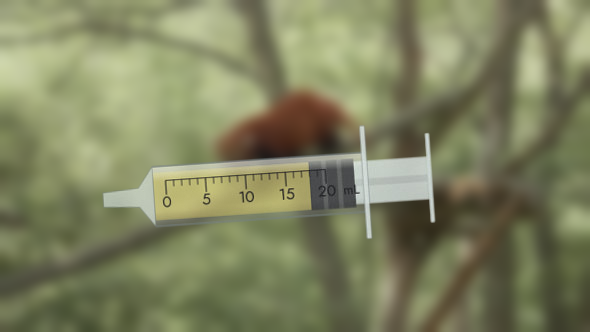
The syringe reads 18 mL
